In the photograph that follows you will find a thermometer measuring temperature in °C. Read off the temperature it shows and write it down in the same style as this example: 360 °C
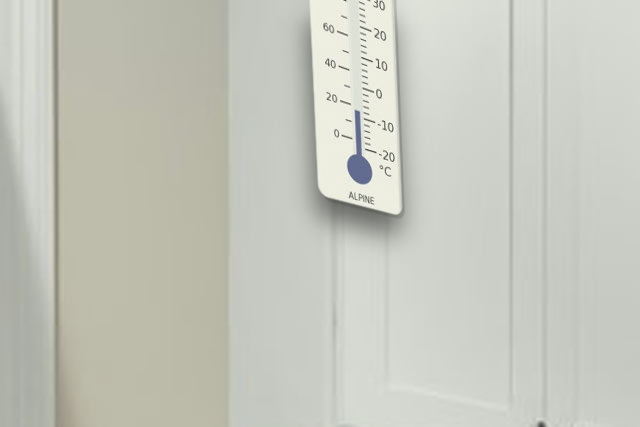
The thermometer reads -8 °C
